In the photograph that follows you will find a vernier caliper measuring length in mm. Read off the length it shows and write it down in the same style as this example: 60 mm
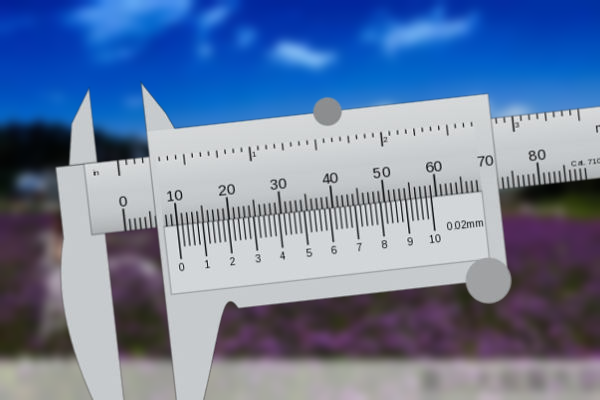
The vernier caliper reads 10.0 mm
